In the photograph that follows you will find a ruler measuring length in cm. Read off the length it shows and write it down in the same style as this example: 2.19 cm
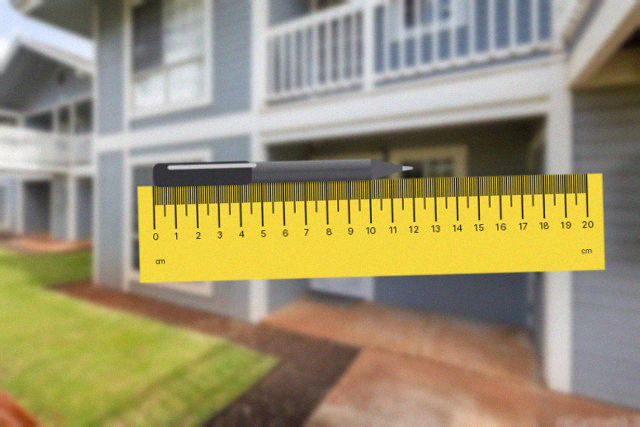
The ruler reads 12 cm
